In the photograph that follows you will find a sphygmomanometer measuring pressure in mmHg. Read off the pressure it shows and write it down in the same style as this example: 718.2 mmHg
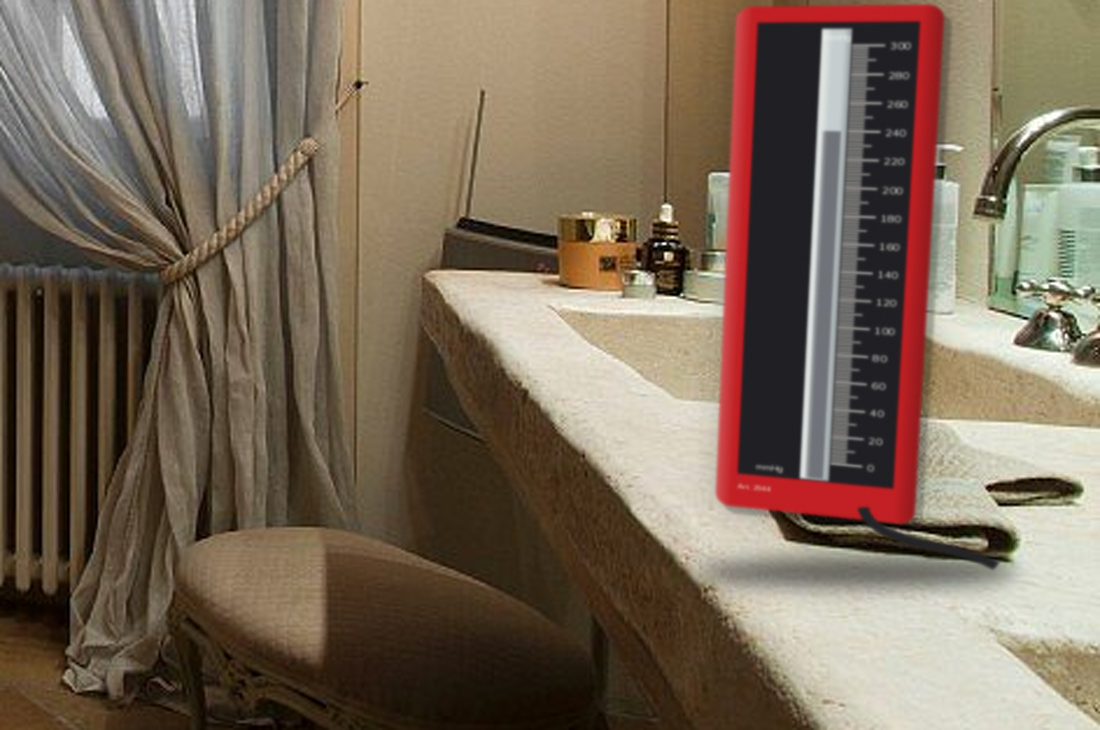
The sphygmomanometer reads 240 mmHg
